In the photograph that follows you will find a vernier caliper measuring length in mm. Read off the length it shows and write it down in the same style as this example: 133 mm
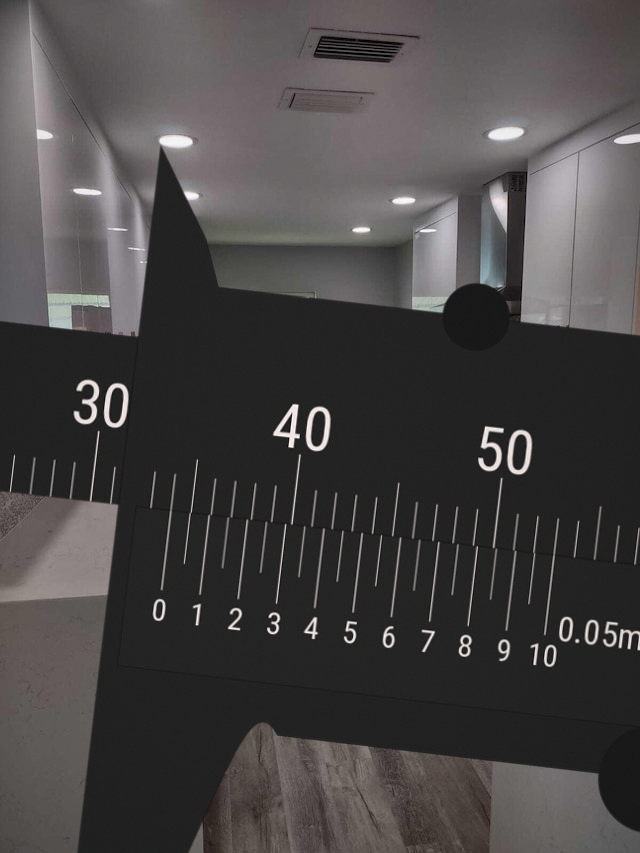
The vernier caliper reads 34.0 mm
